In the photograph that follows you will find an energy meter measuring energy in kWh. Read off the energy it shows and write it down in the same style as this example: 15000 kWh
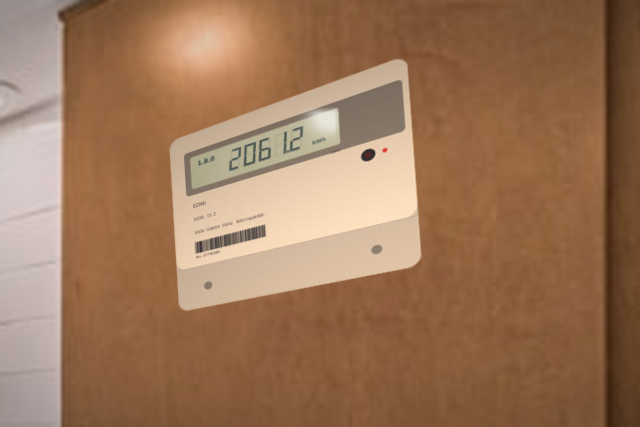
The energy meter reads 2061.2 kWh
